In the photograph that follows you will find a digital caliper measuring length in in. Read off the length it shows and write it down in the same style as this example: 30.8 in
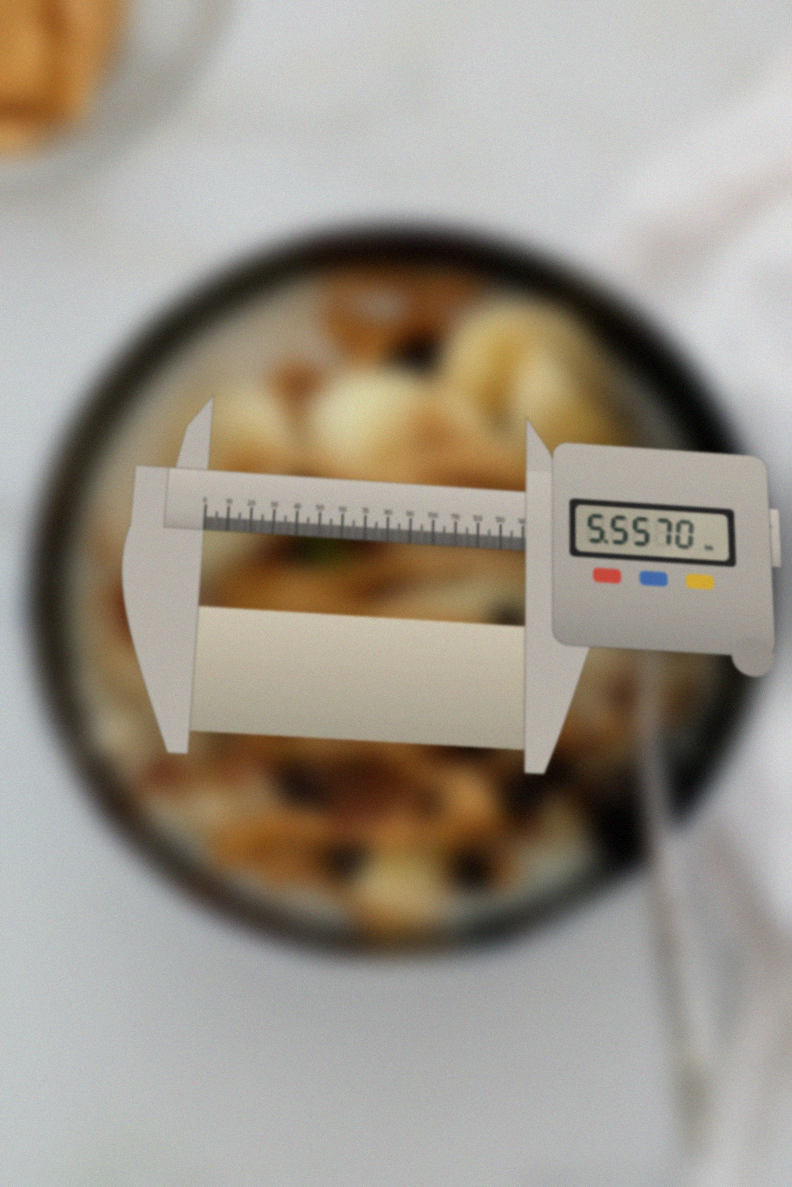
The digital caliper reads 5.5570 in
